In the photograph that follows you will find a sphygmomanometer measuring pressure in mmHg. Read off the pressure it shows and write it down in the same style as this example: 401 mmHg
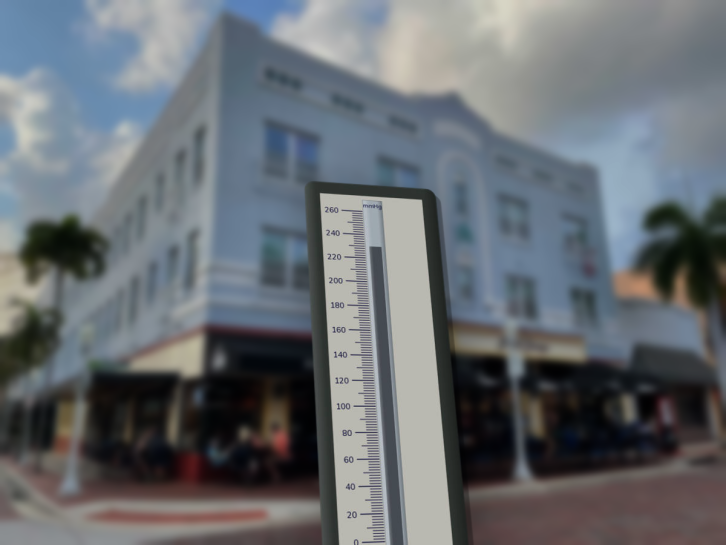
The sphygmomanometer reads 230 mmHg
